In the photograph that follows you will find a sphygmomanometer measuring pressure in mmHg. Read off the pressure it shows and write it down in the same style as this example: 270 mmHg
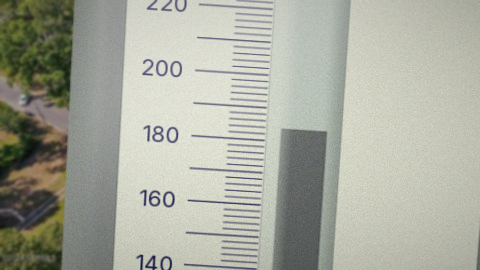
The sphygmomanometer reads 184 mmHg
